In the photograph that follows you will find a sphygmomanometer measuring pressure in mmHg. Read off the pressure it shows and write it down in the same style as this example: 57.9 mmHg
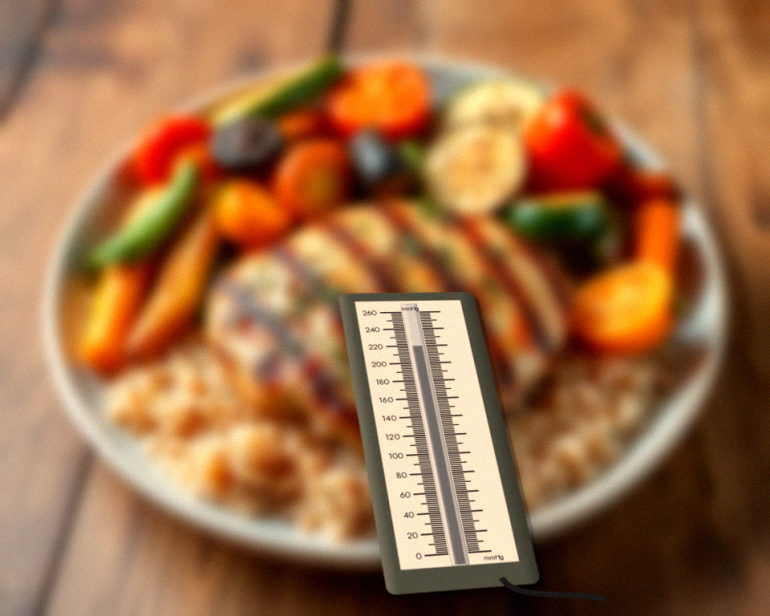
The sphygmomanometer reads 220 mmHg
